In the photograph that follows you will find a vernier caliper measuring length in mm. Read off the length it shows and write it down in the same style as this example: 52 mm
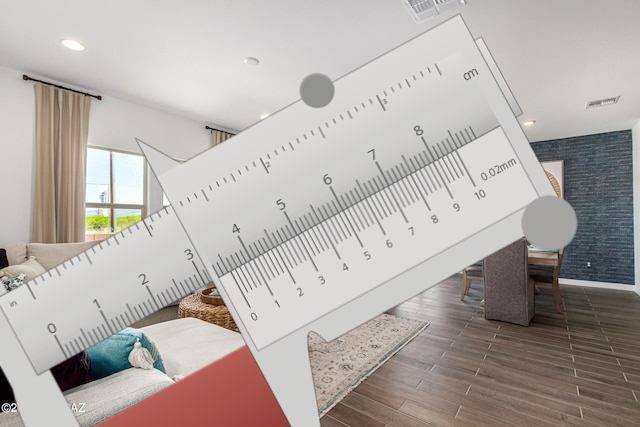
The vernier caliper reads 35.5 mm
